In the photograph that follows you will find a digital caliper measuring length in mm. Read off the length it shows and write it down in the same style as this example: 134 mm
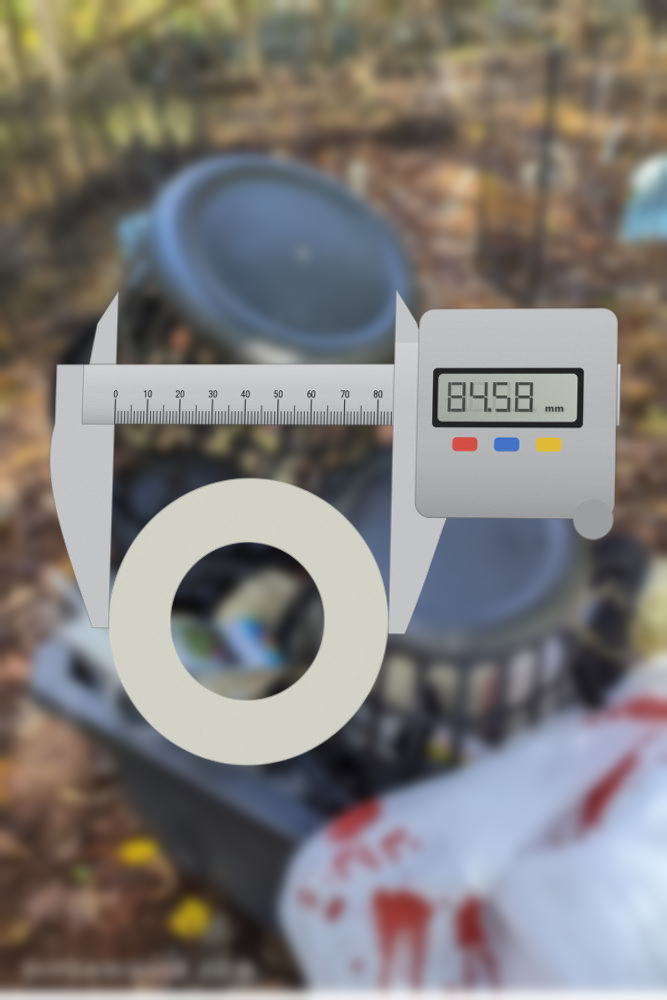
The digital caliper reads 84.58 mm
